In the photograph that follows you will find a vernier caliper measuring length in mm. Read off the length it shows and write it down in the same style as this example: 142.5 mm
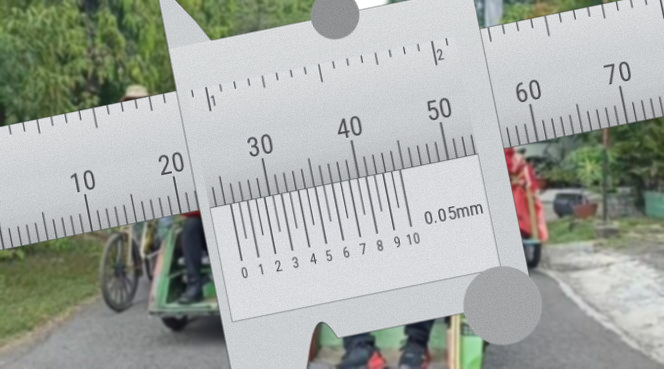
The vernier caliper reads 25.6 mm
